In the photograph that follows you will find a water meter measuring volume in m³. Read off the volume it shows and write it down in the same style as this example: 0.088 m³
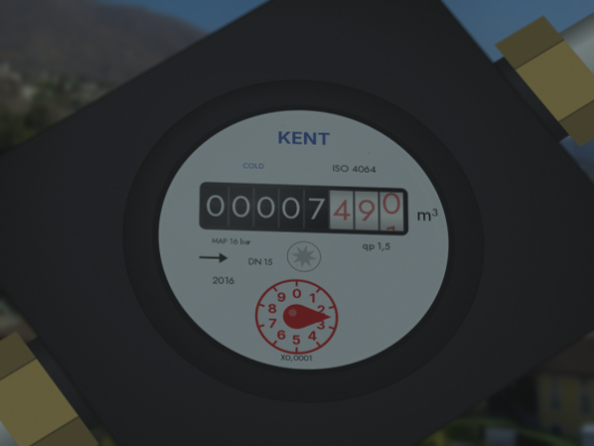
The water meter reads 7.4902 m³
